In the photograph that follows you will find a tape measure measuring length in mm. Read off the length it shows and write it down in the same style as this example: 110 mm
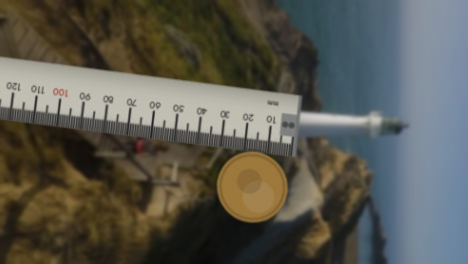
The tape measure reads 30 mm
